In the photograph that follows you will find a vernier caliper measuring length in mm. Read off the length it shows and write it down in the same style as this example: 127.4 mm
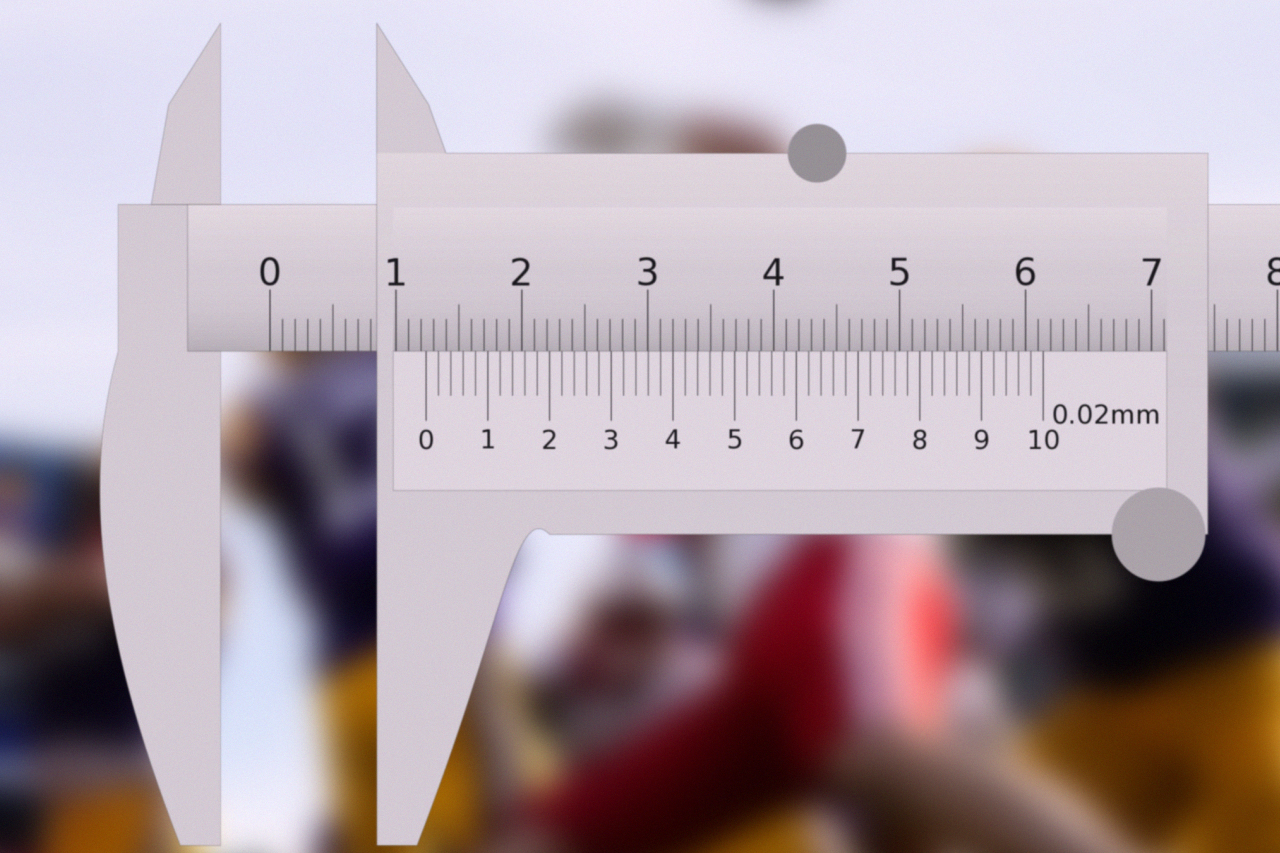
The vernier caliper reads 12.4 mm
